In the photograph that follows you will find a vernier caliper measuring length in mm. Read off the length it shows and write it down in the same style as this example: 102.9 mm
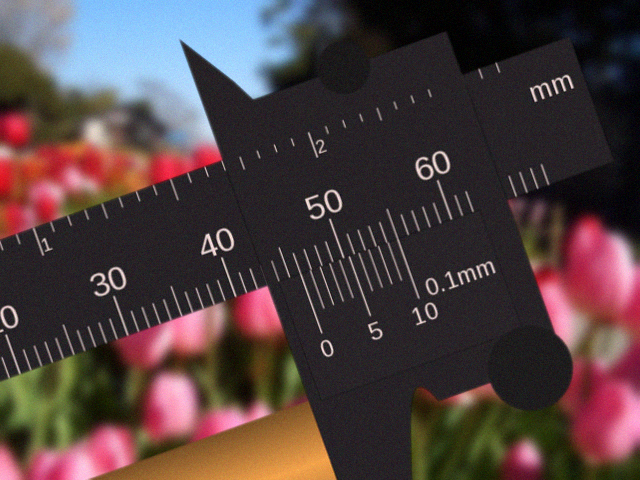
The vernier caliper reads 46.0 mm
